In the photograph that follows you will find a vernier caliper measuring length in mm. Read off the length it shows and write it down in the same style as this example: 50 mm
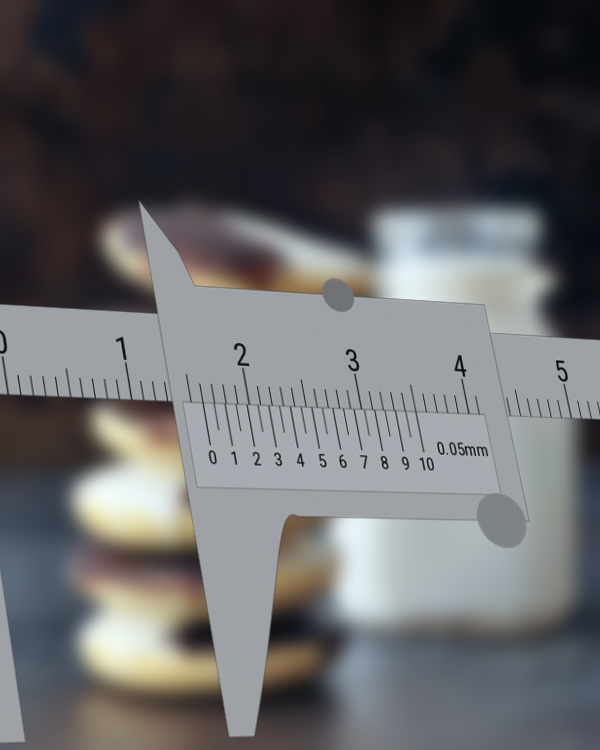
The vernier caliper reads 16.0 mm
